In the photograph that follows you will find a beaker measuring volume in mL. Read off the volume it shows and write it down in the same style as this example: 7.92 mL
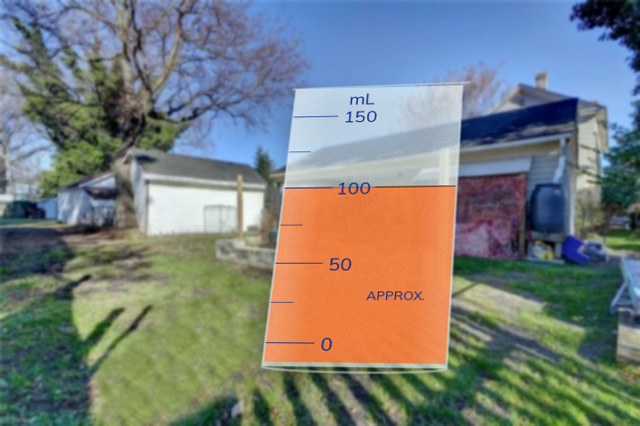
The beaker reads 100 mL
